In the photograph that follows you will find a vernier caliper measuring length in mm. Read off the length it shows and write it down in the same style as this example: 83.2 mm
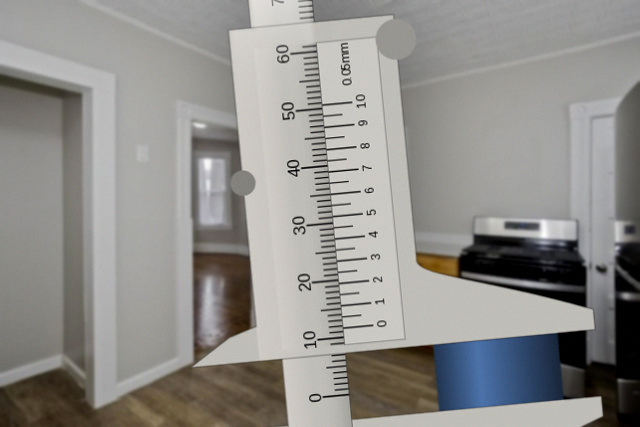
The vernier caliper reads 11.6 mm
